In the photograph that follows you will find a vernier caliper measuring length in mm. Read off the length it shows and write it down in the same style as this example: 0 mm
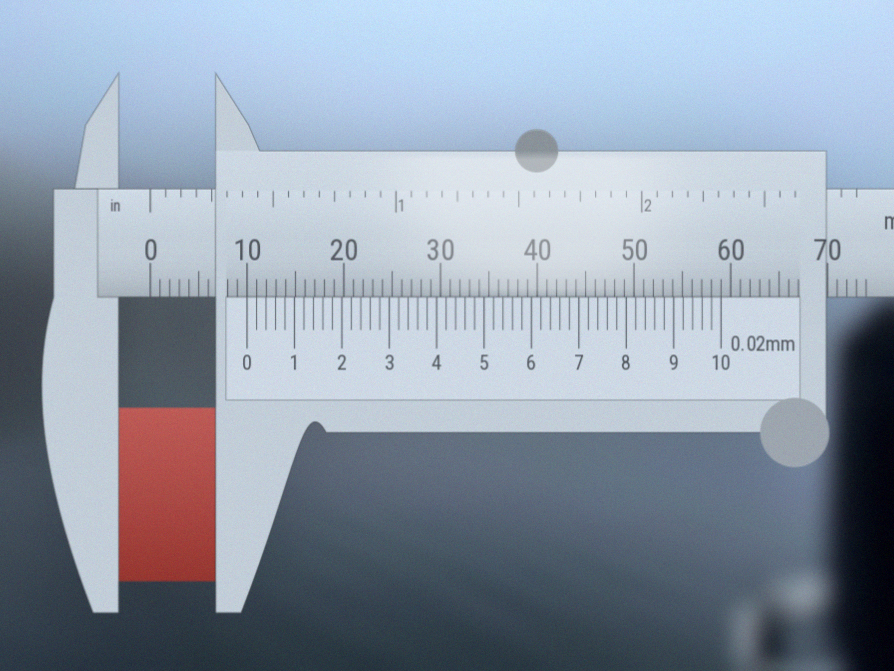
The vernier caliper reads 10.0 mm
